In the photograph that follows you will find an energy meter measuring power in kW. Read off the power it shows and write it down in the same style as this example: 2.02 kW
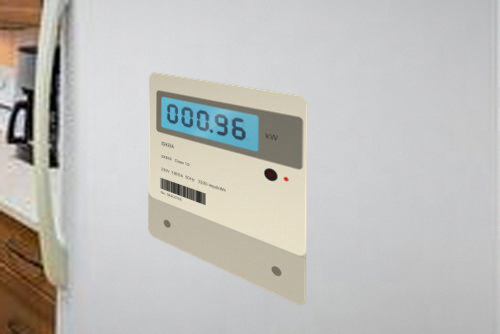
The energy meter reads 0.96 kW
